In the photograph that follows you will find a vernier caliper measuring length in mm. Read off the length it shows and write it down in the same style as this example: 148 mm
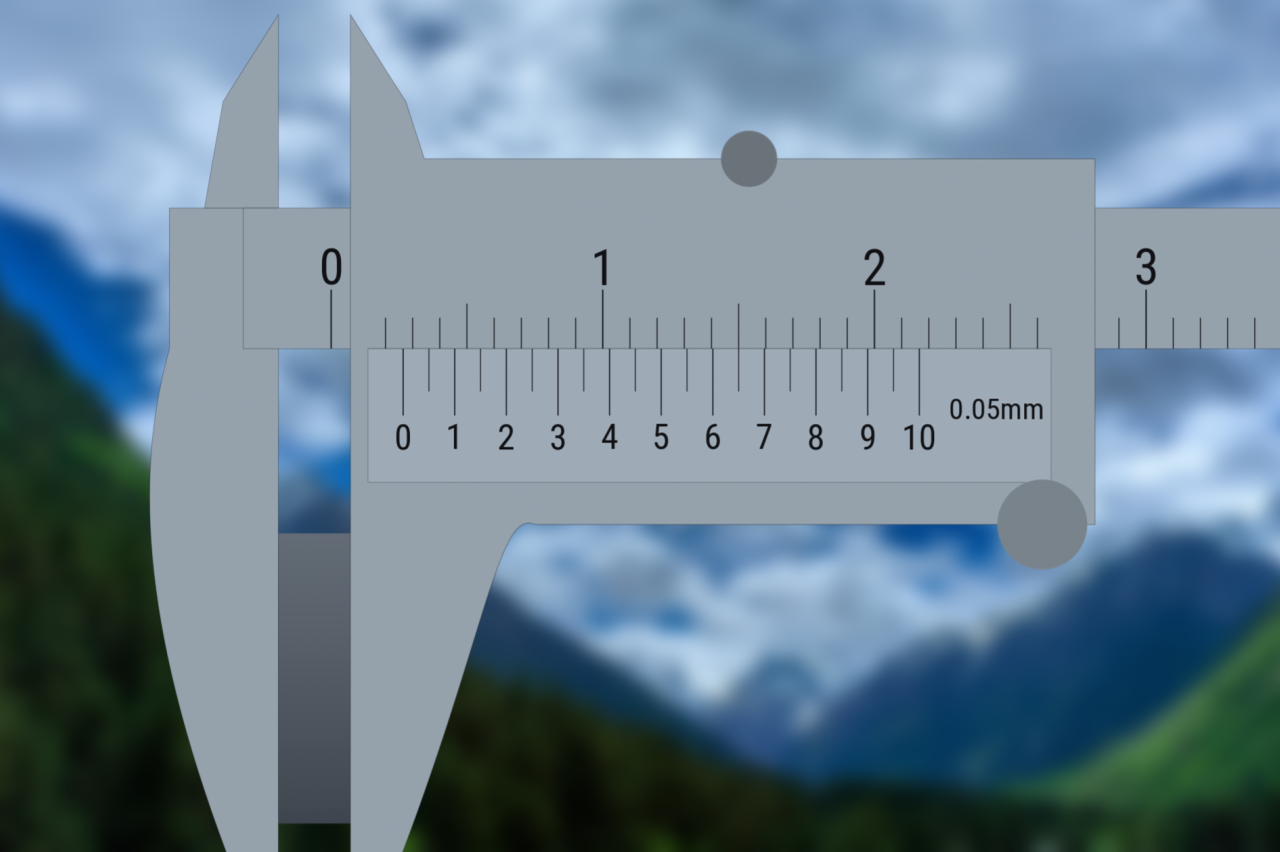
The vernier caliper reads 2.65 mm
